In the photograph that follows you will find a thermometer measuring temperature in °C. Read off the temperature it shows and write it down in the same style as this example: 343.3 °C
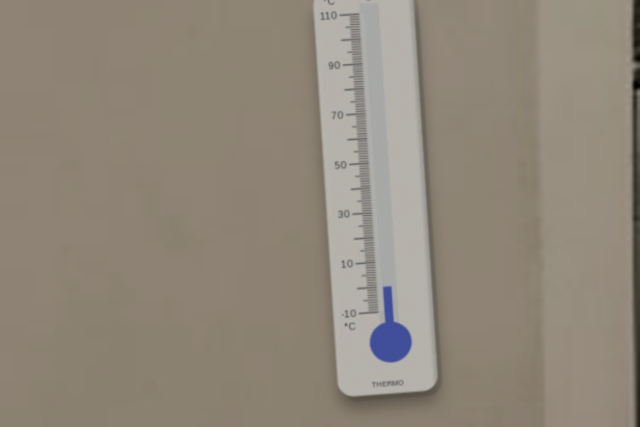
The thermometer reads 0 °C
